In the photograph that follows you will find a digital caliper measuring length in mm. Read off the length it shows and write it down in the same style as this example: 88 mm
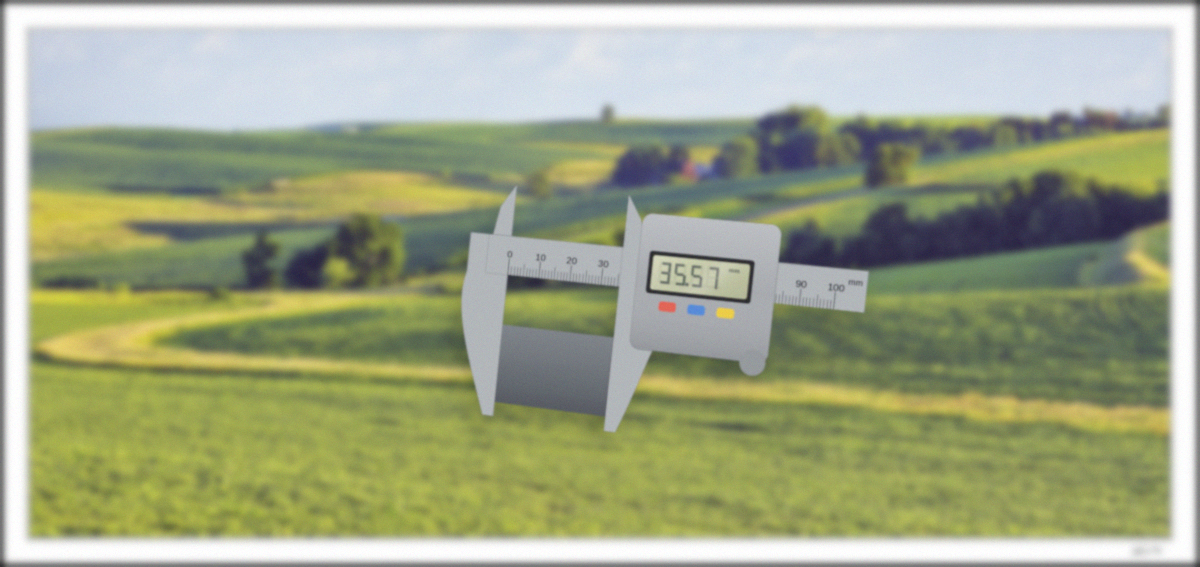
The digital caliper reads 35.57 mm
